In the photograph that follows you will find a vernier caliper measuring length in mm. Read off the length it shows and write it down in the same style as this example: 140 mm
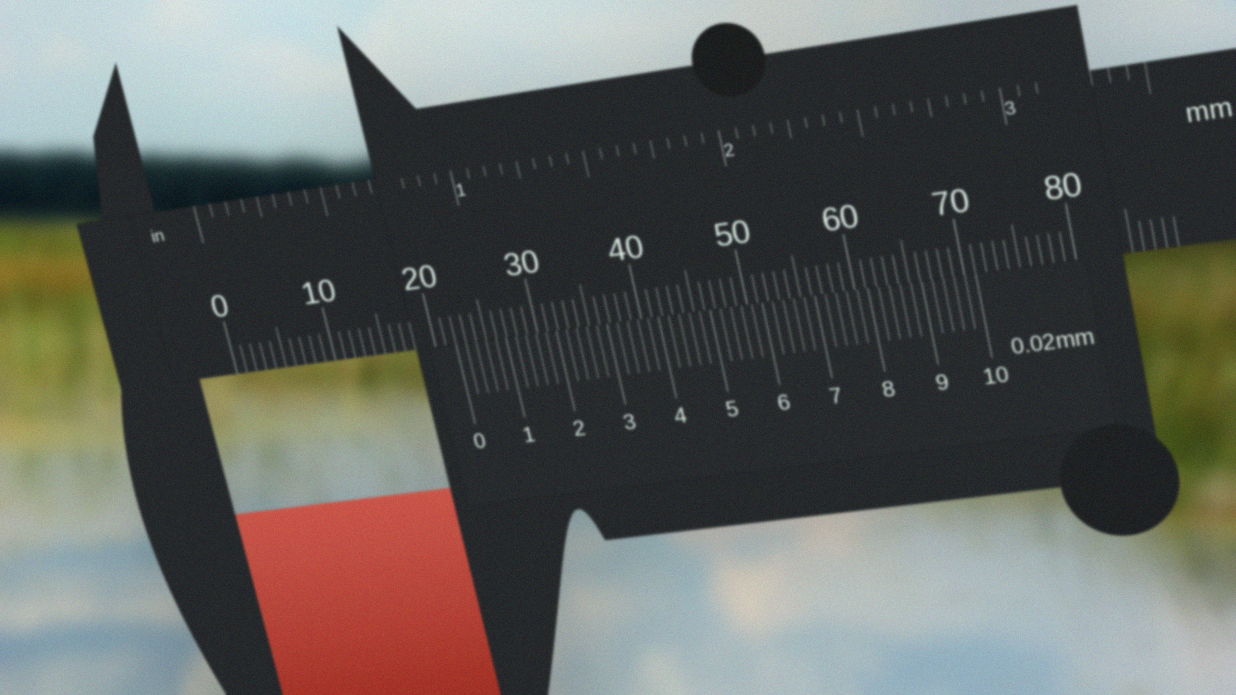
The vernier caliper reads 22.0 mm
